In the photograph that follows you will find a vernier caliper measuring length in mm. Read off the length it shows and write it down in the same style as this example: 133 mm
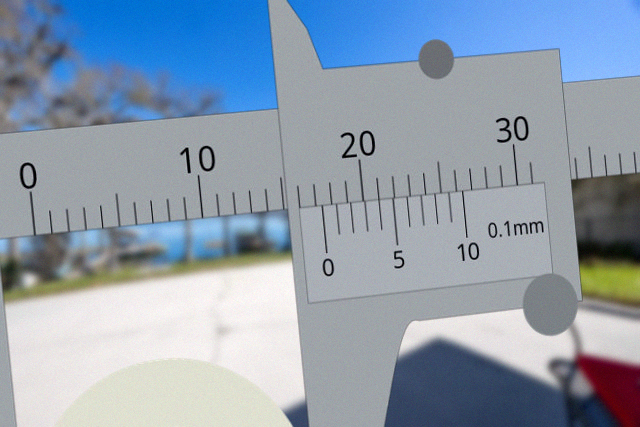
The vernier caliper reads 17.4 mm
